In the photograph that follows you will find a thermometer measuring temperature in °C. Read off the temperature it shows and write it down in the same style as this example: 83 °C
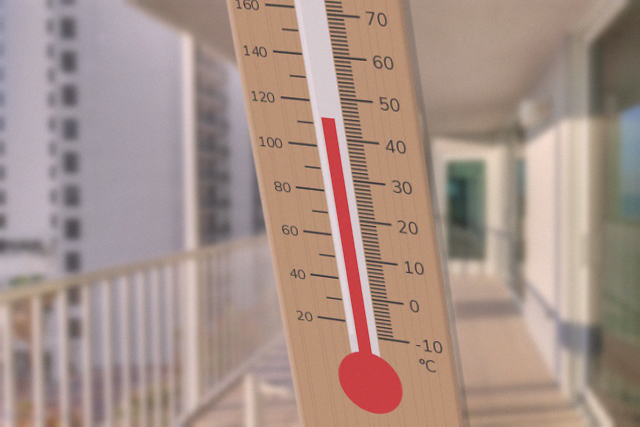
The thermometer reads 45 °C
